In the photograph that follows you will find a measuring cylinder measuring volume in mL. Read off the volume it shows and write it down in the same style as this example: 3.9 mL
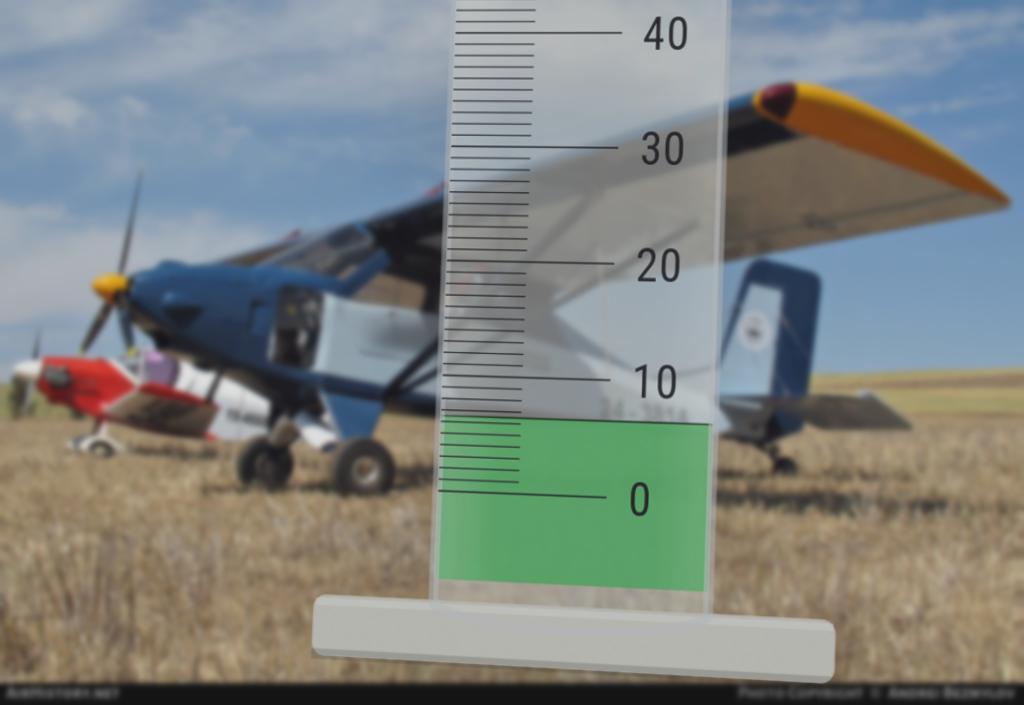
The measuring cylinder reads 6.5 mL
